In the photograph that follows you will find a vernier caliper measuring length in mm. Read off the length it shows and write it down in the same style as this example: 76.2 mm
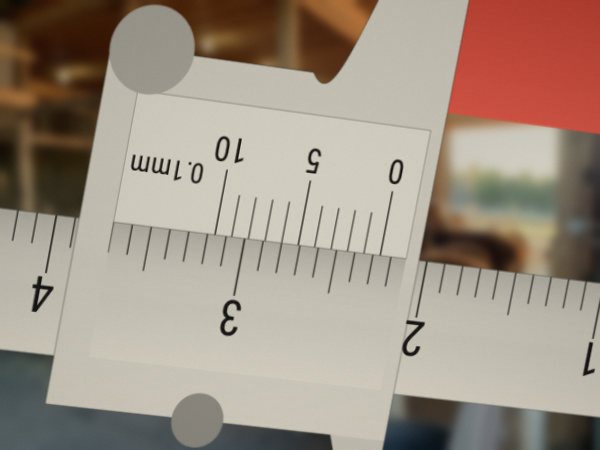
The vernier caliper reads 22.6 mm
